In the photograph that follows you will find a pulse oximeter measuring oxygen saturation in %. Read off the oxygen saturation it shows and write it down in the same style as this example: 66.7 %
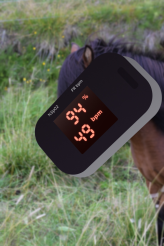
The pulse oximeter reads 94 %
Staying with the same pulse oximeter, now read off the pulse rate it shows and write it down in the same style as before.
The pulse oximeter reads 49 bpm
